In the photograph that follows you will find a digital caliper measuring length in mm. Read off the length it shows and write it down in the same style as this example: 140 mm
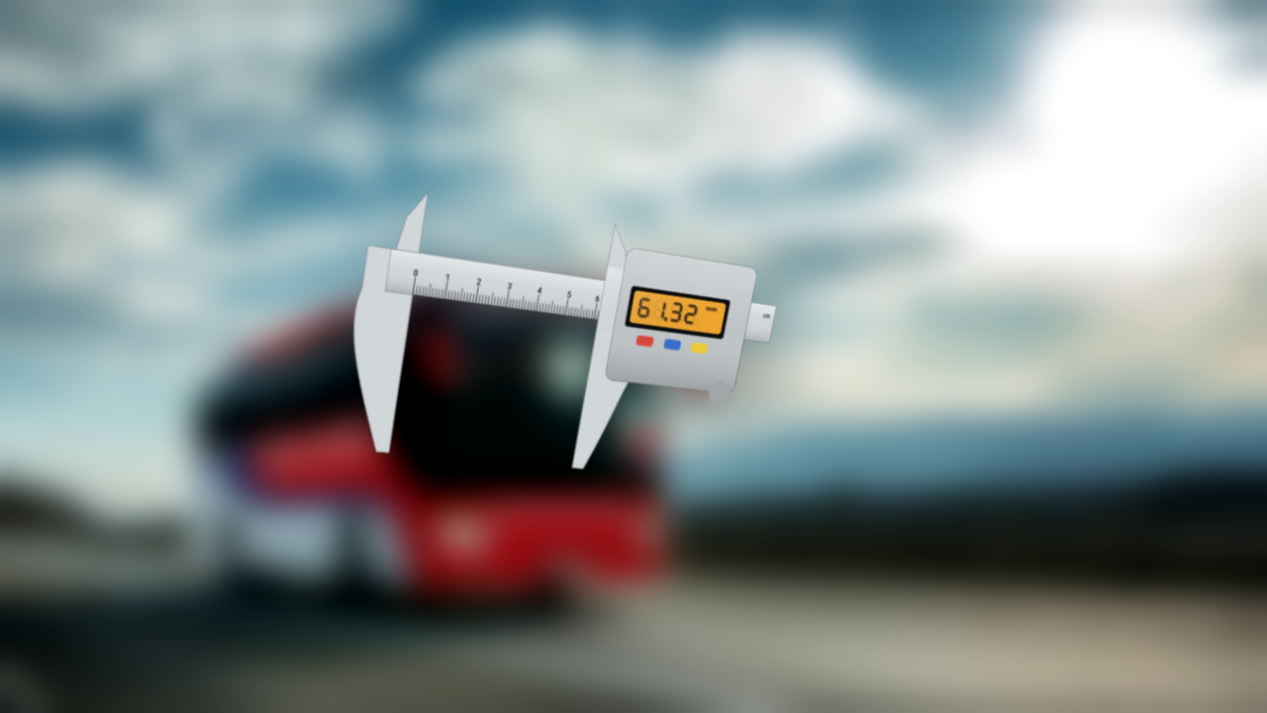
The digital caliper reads 61.32 mm
